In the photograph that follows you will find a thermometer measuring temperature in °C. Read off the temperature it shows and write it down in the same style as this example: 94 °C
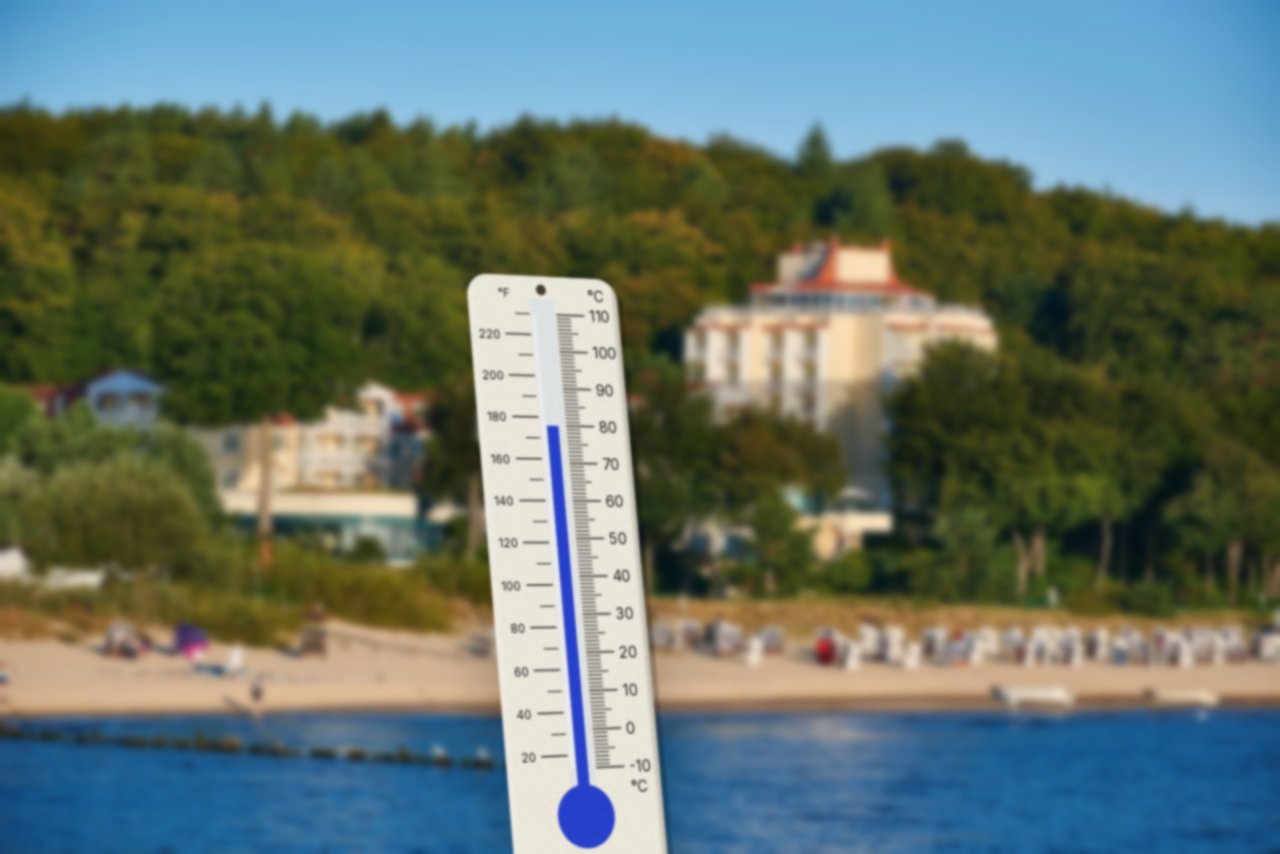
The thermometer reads 80 °C
